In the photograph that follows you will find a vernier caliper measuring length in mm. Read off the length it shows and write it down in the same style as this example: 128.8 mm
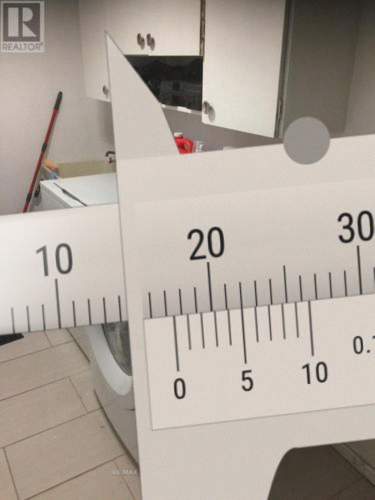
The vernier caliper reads 17.5 mm
